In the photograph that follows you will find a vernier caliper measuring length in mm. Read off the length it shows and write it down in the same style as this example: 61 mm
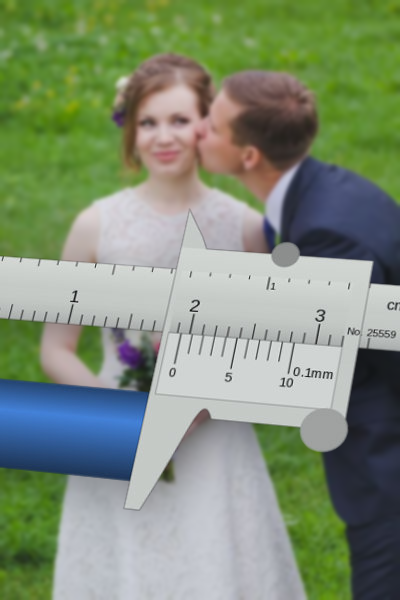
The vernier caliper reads 19.3 mm
